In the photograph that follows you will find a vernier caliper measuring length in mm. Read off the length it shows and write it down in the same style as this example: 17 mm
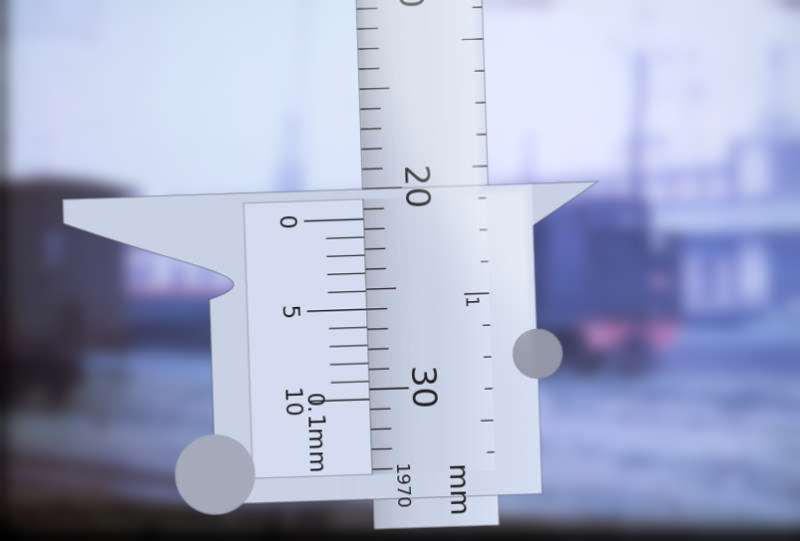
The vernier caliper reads 21.5 mm
